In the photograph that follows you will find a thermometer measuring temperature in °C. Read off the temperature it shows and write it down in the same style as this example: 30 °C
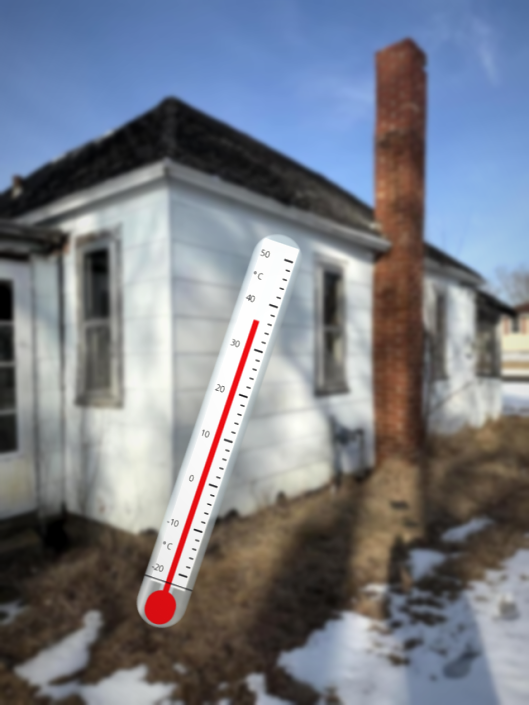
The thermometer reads 36 °C
